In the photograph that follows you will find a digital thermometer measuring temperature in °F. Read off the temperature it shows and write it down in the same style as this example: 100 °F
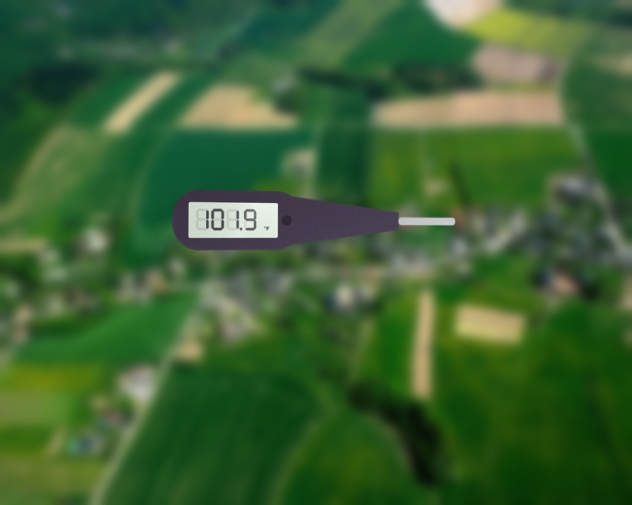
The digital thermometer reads 101.9 °F
